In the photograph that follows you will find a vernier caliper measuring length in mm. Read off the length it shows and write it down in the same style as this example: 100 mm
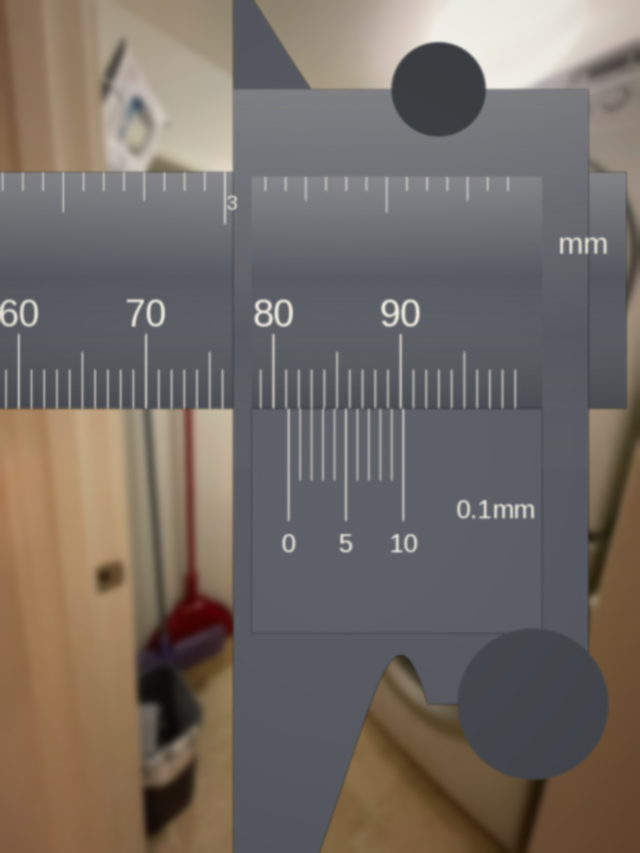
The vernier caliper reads 81.2 mm
